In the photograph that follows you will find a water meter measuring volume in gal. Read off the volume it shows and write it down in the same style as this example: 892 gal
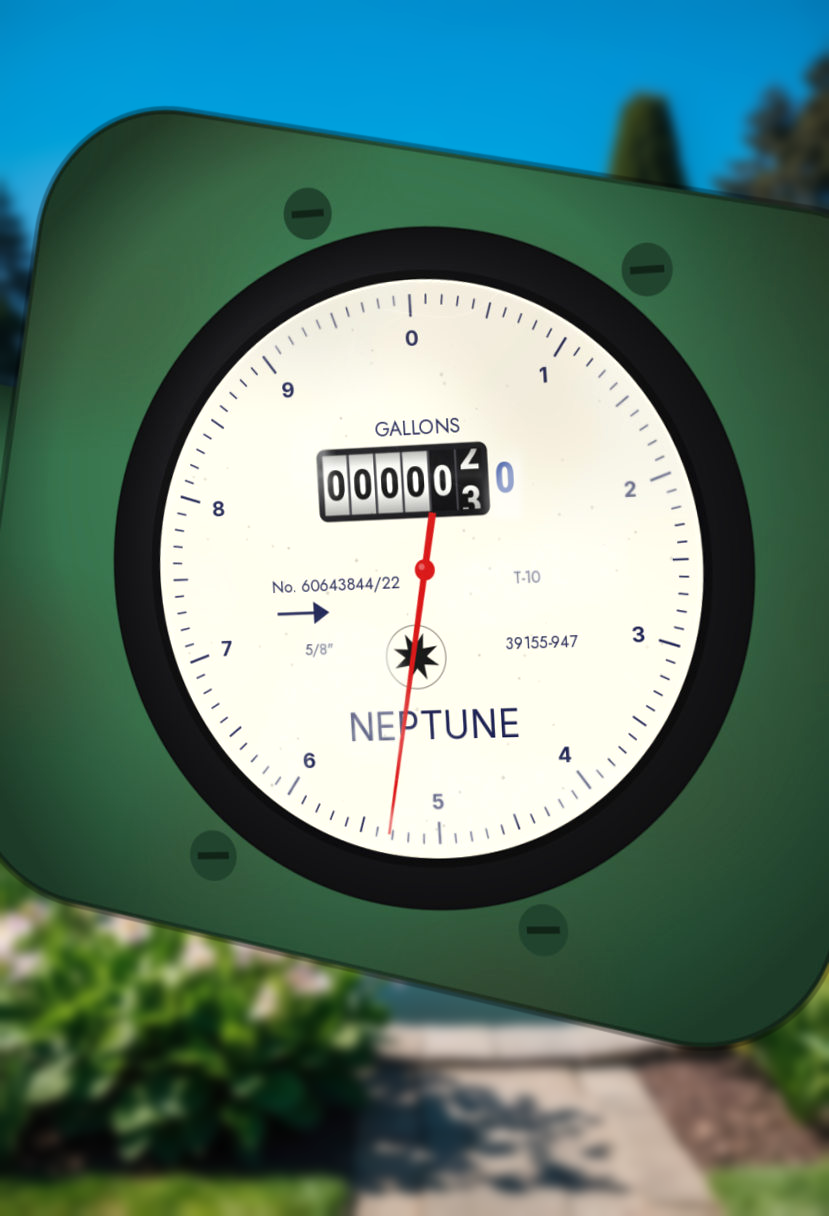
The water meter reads 25.3 gal
